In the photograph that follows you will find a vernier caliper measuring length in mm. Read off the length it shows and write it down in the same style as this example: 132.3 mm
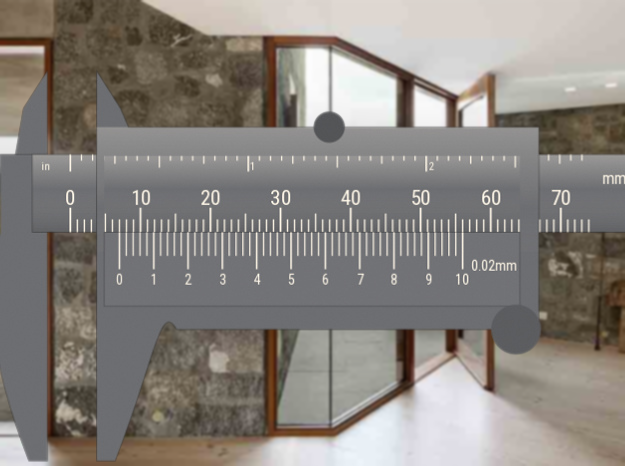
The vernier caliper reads 7.0 mm
